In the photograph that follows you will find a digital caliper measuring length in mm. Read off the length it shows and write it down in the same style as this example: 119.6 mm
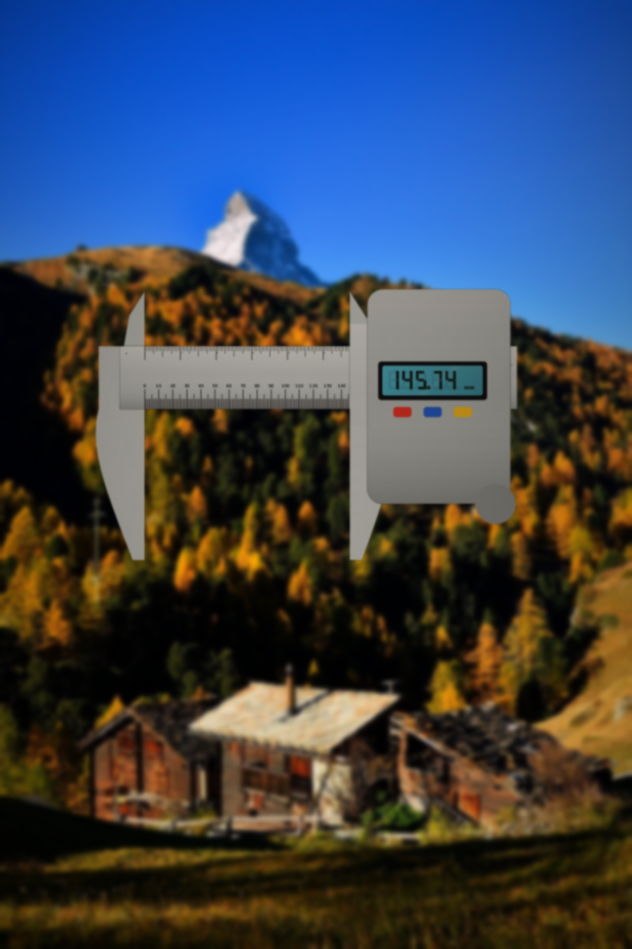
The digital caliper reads 145.74 mm
